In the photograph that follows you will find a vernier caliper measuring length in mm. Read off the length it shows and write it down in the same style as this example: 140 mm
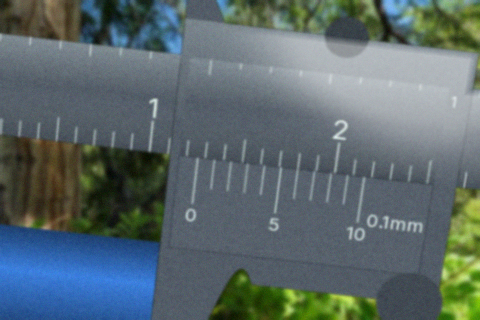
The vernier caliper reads 12.6 mm
